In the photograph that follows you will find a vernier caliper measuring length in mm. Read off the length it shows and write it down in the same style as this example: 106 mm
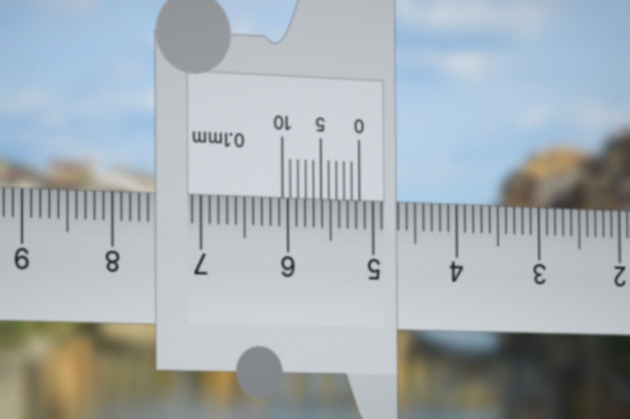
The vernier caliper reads 51.6 mm
